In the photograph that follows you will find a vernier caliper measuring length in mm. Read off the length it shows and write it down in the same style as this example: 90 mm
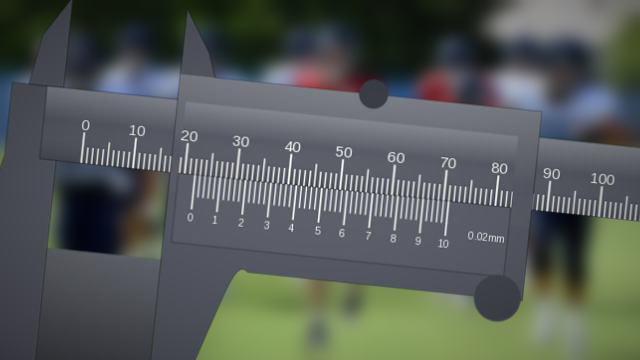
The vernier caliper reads 22.0 mm
